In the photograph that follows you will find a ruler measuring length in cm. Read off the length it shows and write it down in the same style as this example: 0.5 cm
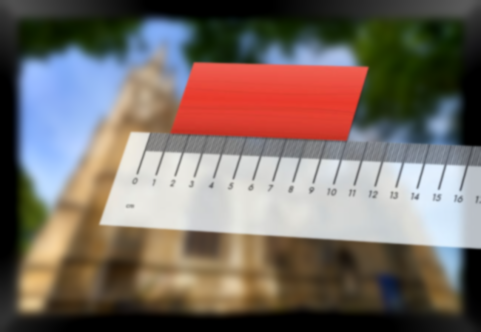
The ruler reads 9 cm
